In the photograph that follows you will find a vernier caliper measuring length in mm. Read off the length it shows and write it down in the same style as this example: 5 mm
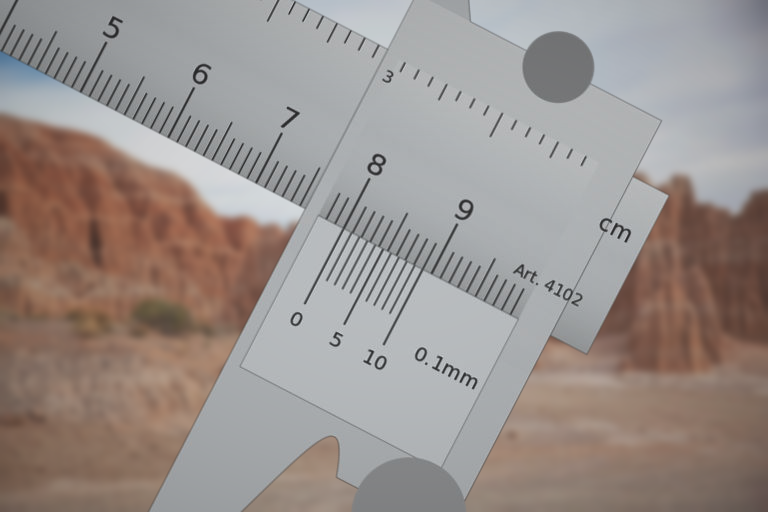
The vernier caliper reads 80.0 mm
